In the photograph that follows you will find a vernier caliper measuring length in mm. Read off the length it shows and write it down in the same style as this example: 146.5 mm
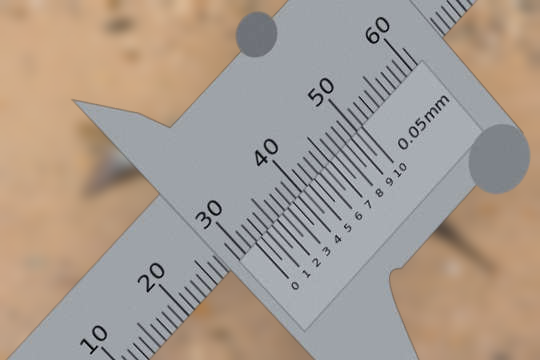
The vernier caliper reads 31.8 mm
